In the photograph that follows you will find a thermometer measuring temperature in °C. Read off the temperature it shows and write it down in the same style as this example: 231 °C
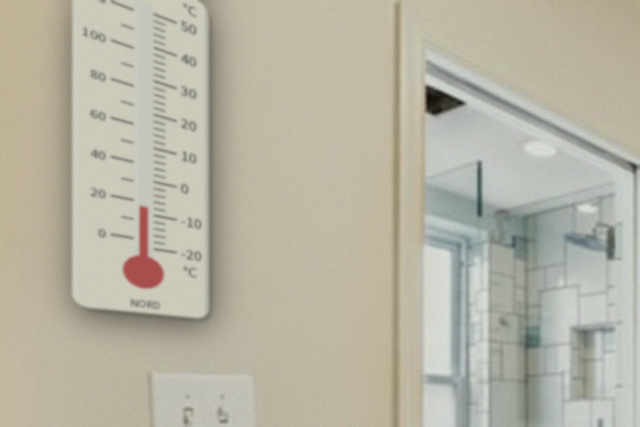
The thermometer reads -8 °C
